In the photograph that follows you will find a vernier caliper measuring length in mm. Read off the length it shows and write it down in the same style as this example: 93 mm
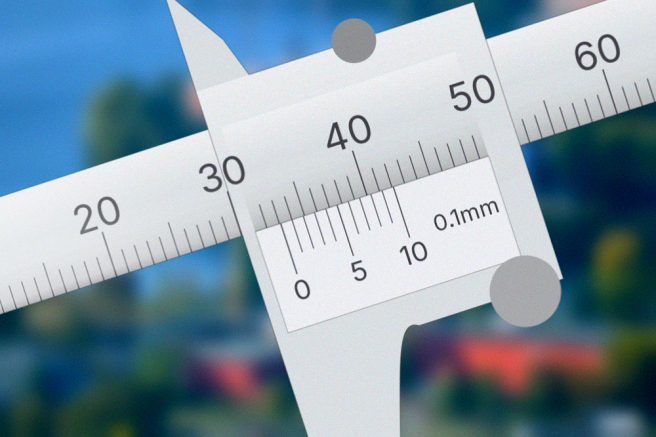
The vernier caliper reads 33.1 mm
